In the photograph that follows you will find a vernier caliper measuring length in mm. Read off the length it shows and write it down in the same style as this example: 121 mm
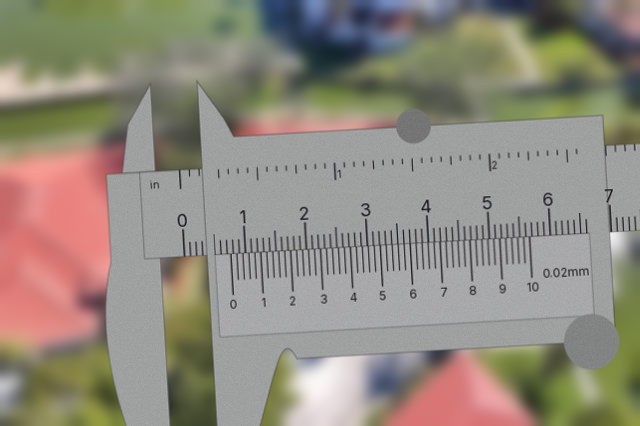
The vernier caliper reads 7.6 mm
